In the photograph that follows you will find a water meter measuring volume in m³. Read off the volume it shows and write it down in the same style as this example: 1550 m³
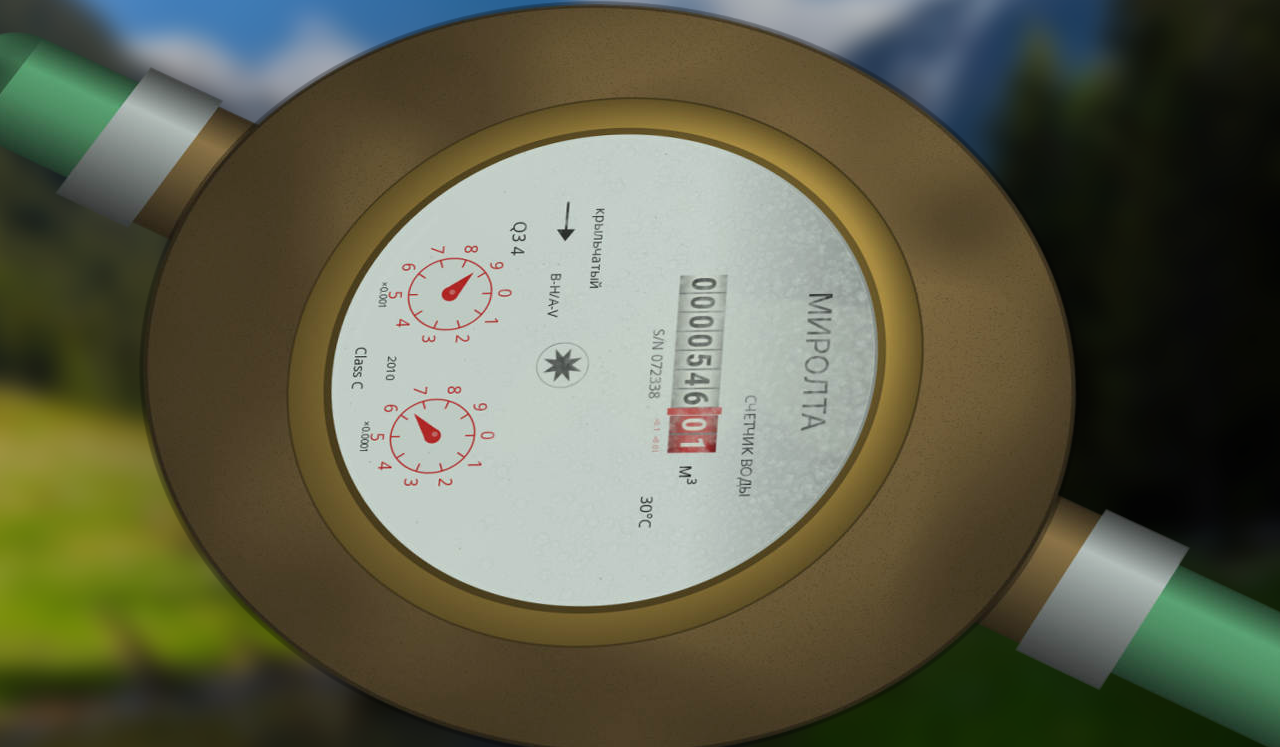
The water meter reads 546.0186 m³
